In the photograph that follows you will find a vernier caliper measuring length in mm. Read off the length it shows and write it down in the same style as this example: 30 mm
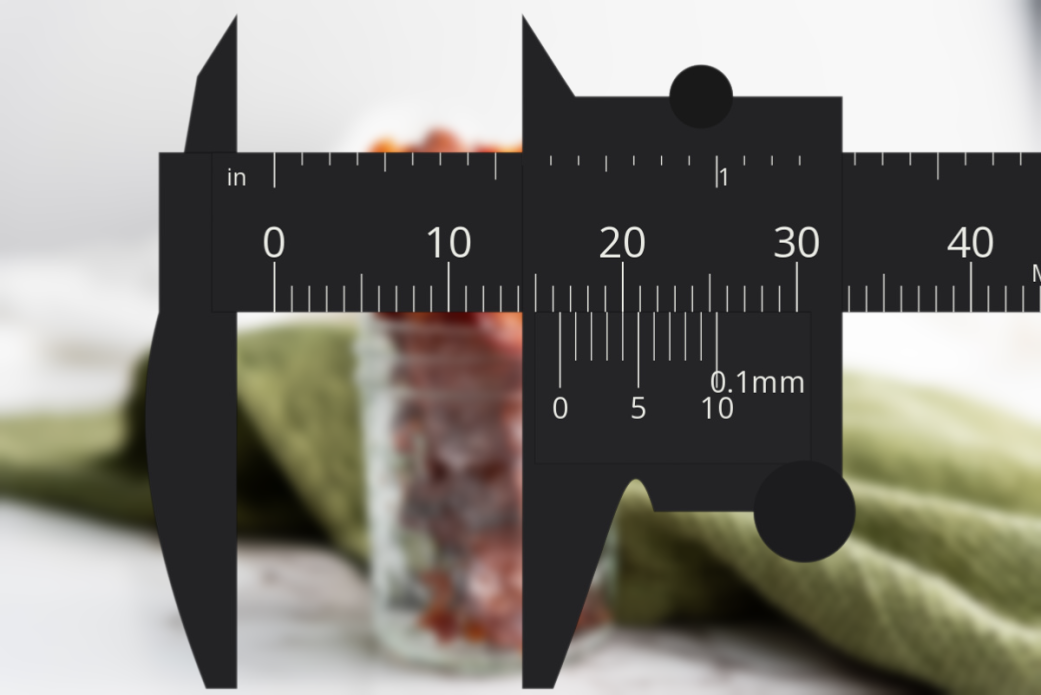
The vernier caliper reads 16.4 mm
